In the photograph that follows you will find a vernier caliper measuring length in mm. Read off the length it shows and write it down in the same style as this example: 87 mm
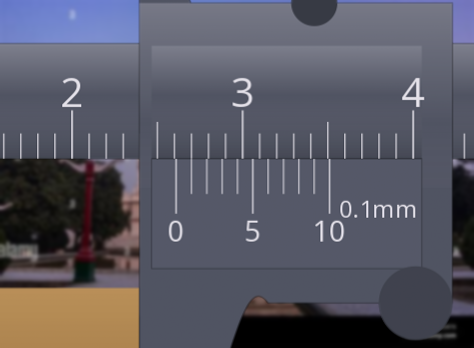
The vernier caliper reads 26.1 mm
